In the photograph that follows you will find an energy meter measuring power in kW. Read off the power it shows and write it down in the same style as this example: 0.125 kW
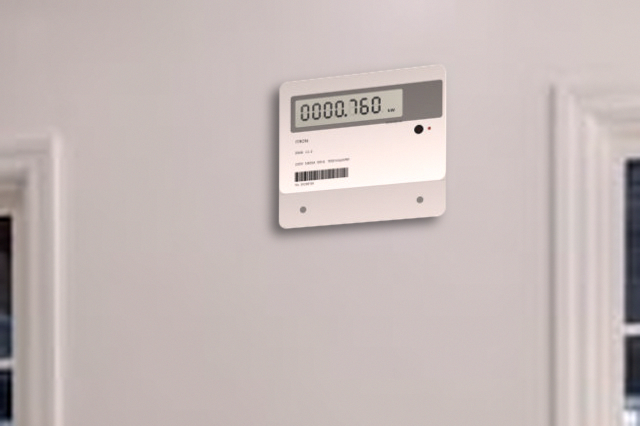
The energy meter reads 0.760 kW
